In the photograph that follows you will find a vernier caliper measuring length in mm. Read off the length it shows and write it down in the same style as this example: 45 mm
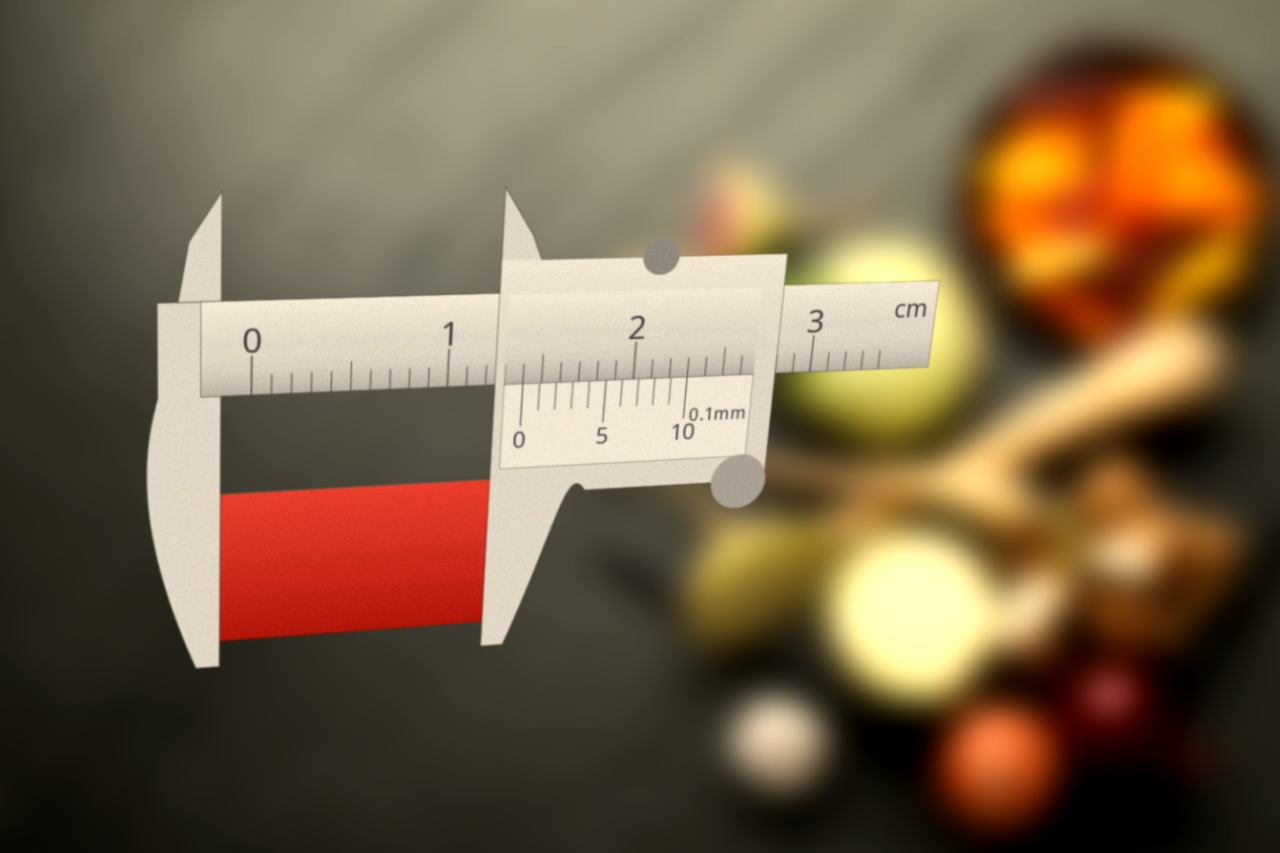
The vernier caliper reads 14.0 mm
